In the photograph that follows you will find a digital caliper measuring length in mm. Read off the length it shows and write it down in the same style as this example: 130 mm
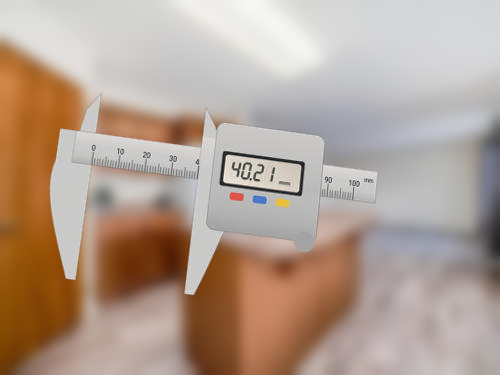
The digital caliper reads 40.21 mm
